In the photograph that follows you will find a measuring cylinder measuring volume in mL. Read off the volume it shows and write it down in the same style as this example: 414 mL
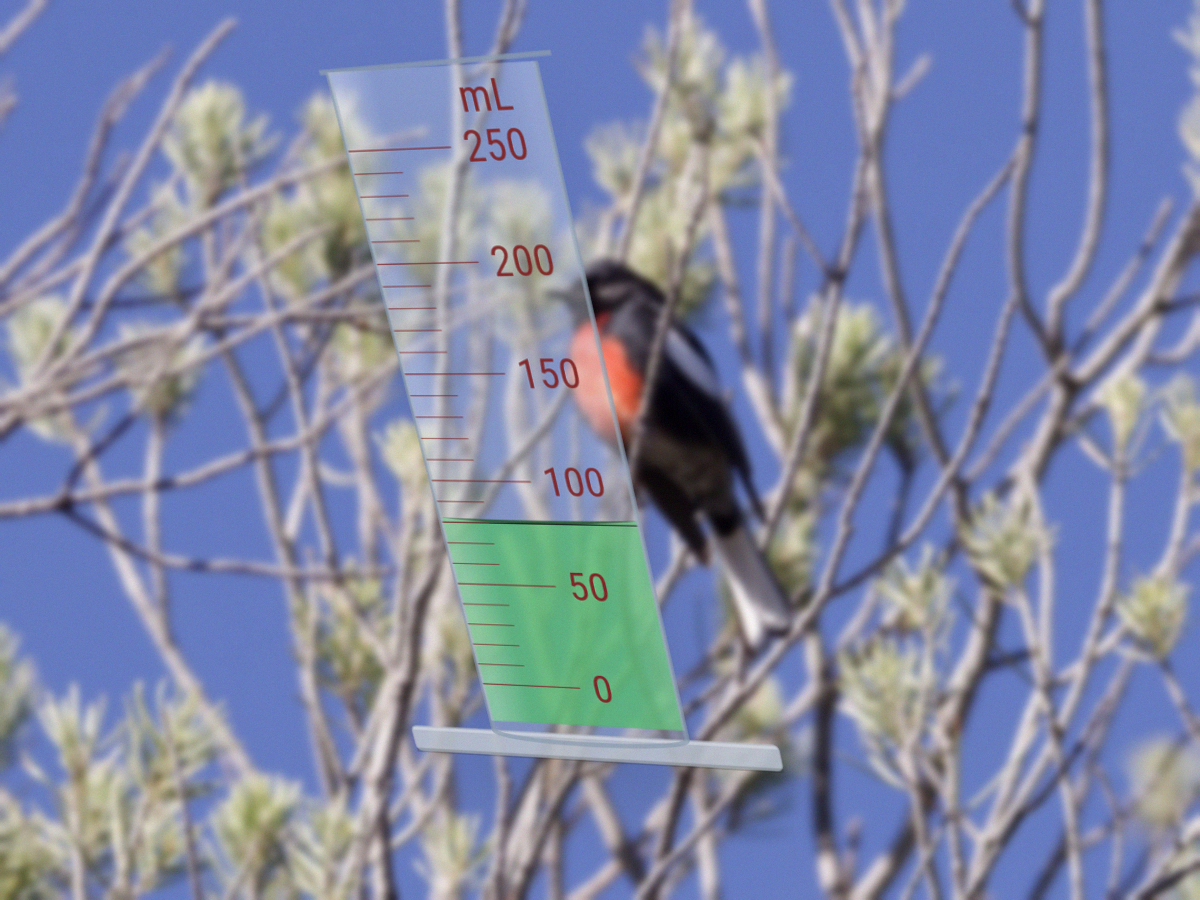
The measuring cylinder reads 80 mL
